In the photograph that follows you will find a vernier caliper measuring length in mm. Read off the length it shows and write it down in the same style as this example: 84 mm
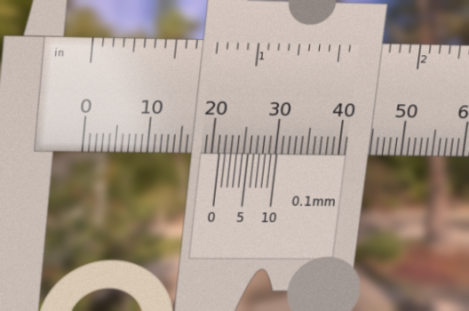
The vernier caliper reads 21.2 mm
